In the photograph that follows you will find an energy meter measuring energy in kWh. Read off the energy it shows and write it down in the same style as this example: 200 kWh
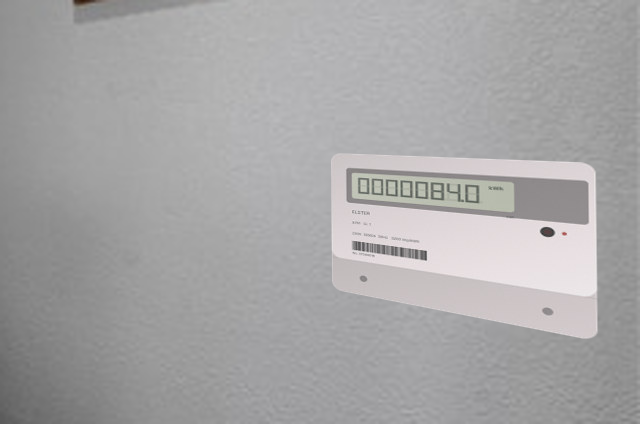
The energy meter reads 84.0 kWh
